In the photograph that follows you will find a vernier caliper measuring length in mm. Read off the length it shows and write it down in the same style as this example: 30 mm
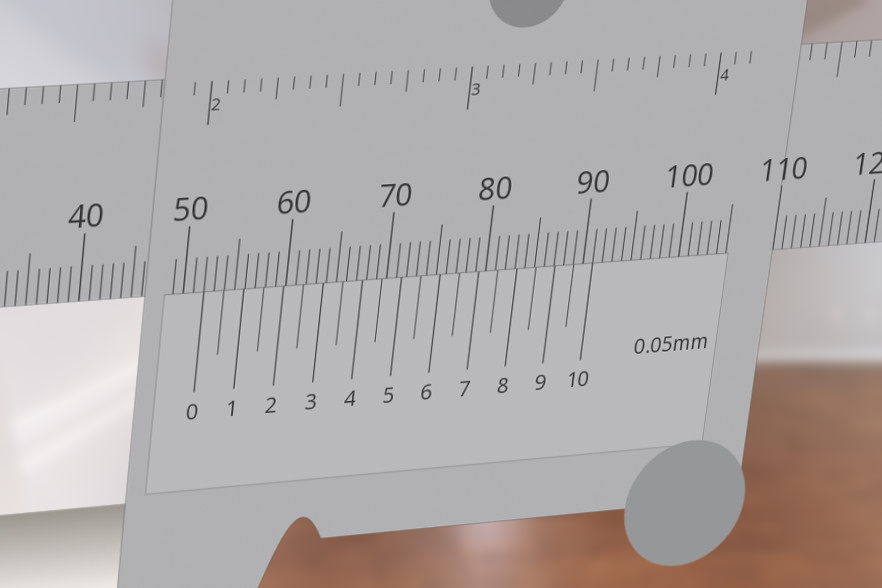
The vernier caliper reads 52.0 mm
